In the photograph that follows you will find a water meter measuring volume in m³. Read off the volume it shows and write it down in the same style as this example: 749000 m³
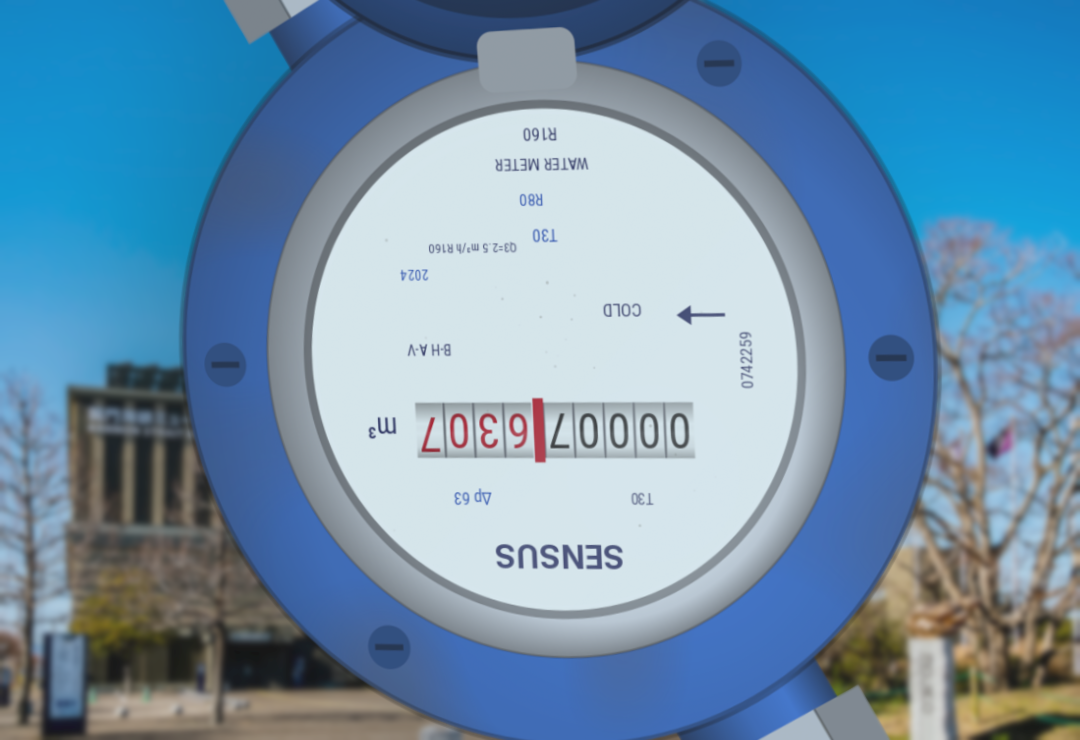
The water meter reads 7.6307 m³
